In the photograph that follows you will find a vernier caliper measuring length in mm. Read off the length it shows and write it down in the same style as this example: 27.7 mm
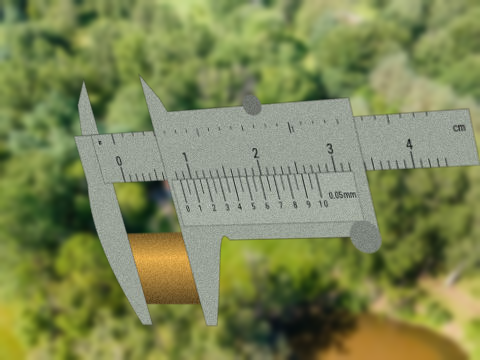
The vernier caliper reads 8.4 mm
